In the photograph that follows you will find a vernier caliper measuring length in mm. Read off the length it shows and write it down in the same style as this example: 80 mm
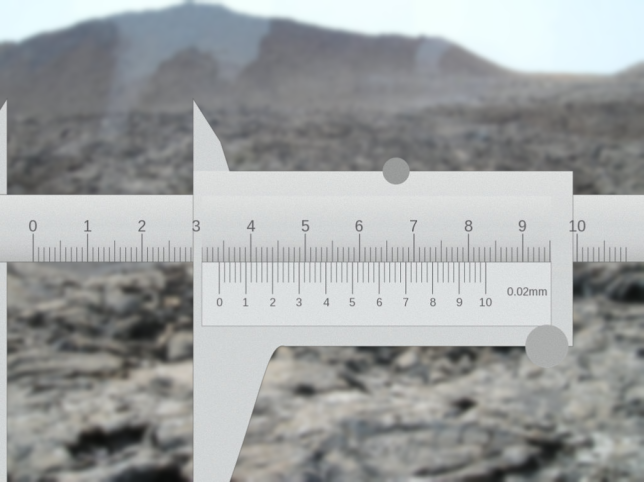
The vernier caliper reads 34.2 mm
